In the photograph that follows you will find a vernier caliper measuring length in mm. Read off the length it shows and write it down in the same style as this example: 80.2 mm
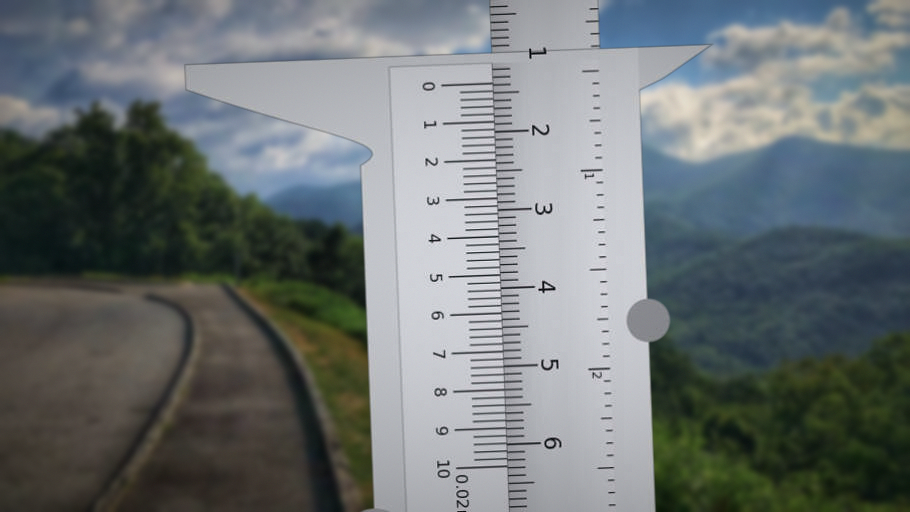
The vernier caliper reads 13.8 mm
